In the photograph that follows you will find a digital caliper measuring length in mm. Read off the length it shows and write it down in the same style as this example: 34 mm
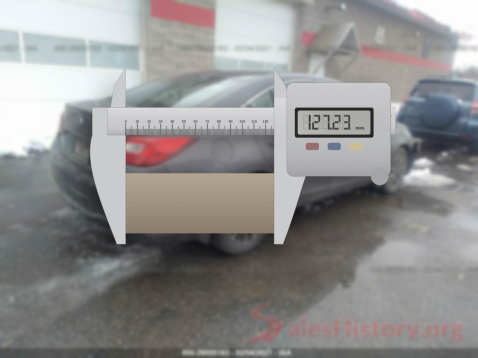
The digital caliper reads 127.23 mm
